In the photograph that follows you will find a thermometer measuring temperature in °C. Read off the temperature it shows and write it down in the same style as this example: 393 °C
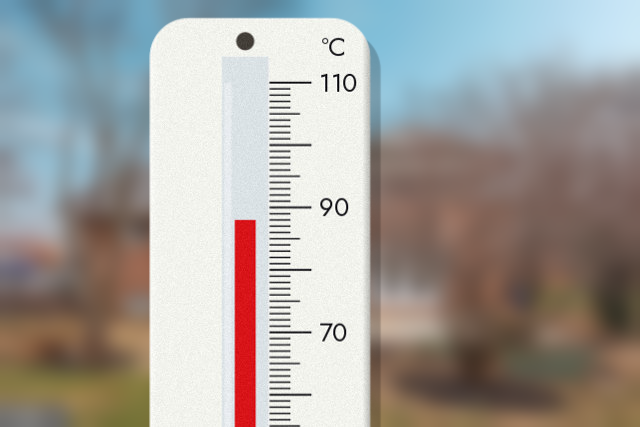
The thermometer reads 88 °C
